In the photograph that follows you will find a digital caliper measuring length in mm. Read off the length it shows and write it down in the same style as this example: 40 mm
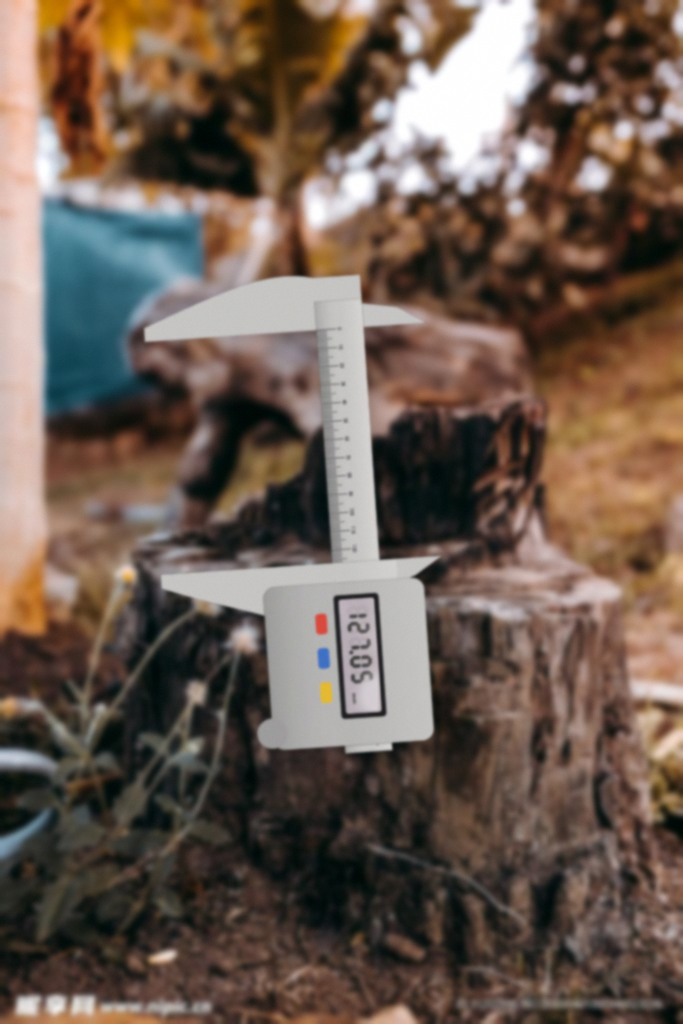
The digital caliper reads 127.05 mm
